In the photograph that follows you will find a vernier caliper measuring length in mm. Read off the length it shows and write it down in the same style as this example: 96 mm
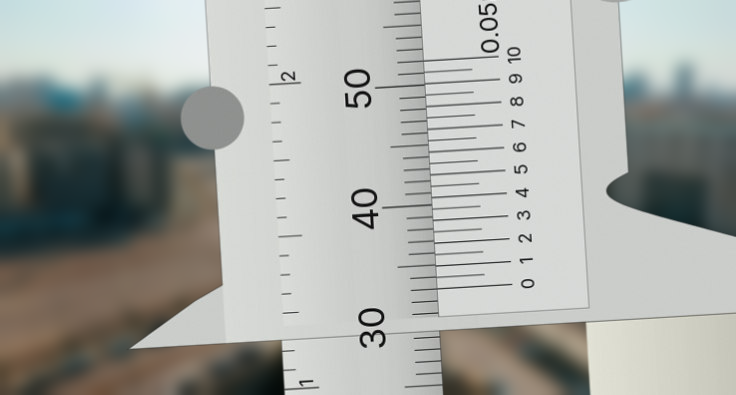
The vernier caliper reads 33.0 mm
